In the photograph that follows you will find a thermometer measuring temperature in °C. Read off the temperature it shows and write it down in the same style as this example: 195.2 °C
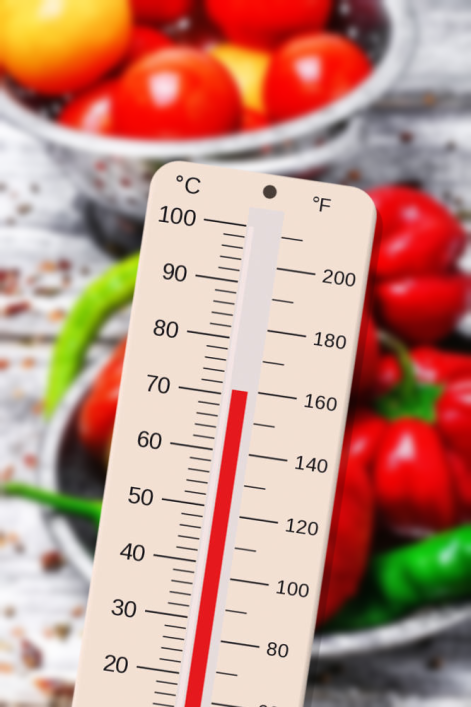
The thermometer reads 71 °C
